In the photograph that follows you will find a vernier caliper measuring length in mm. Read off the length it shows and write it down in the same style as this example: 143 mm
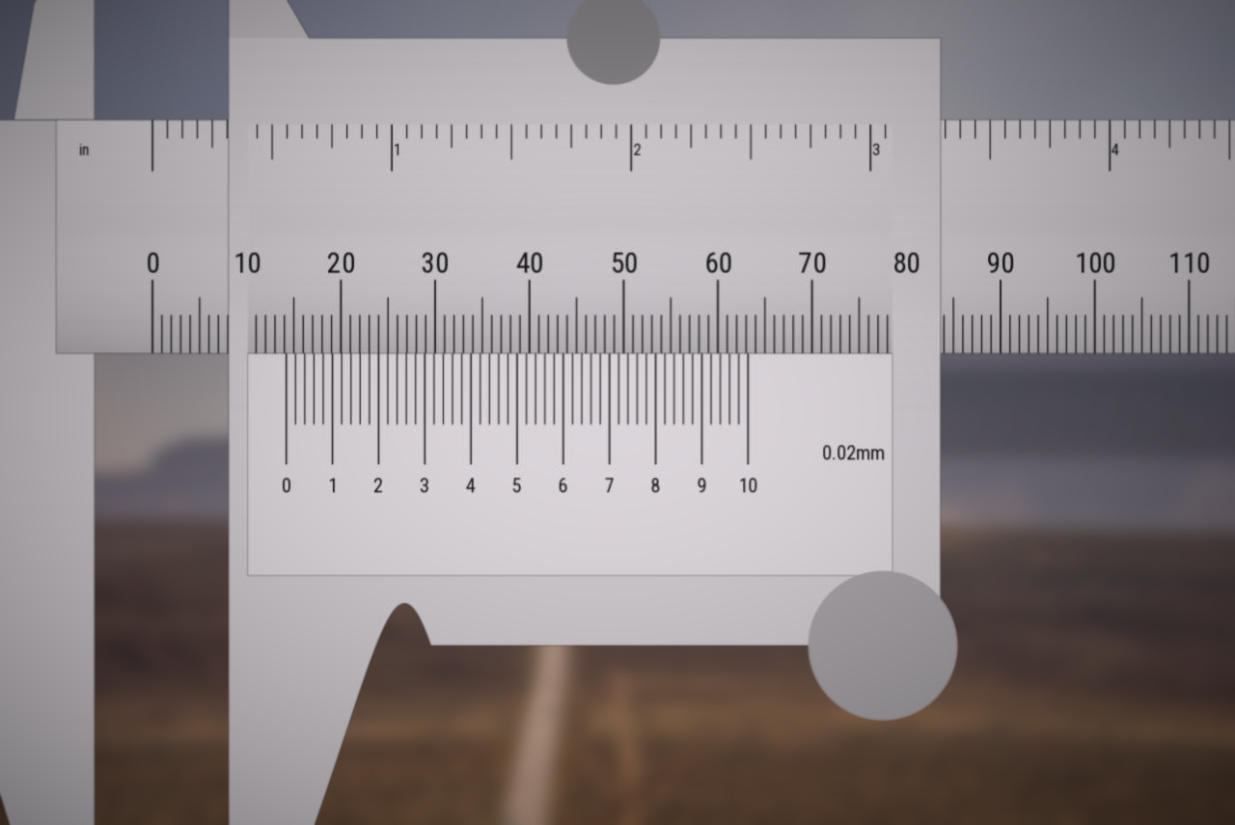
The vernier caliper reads 14.2 mm
